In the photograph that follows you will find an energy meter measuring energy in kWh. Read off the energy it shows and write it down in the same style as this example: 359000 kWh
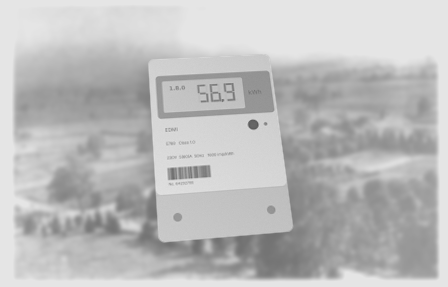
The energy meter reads 56.9 kWh
